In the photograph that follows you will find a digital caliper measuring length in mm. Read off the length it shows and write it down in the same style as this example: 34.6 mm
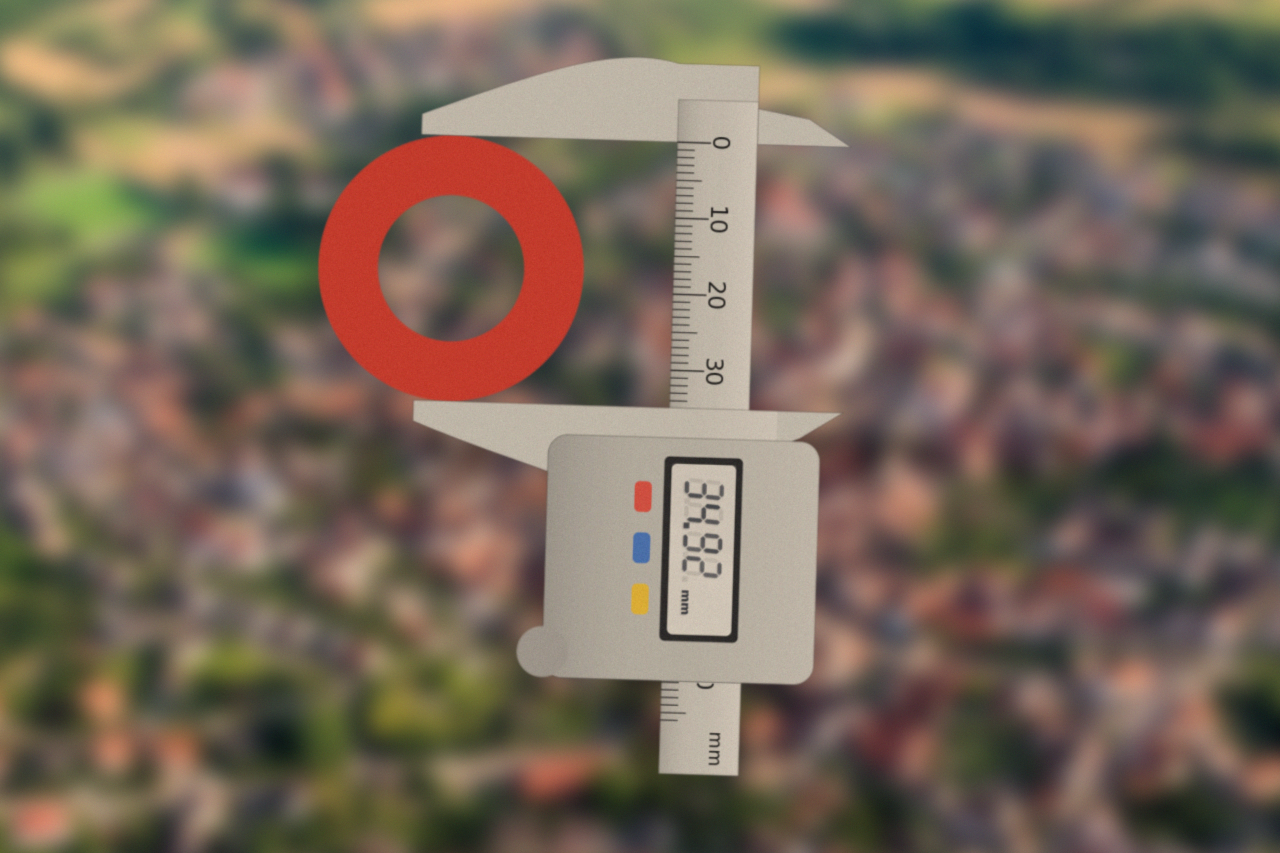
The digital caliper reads 34.92 mm
